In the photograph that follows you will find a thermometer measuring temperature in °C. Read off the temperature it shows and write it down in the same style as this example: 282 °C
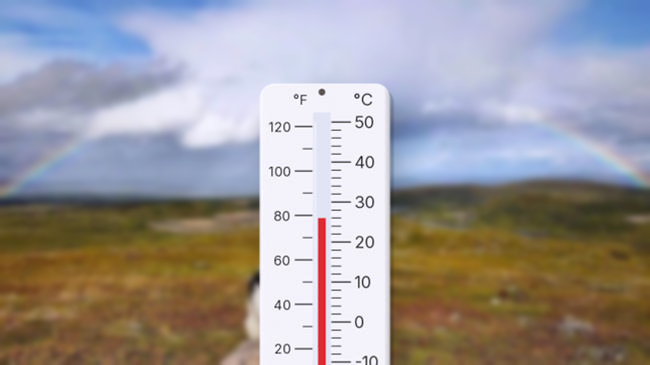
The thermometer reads 26 °C
